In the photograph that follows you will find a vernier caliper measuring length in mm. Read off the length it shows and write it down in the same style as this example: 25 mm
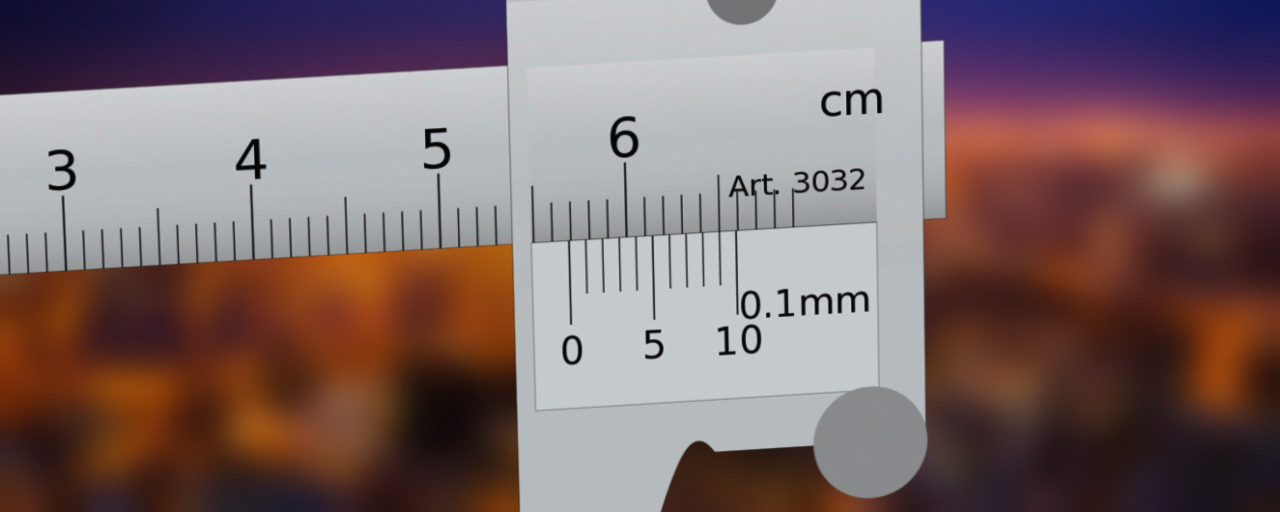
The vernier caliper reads 56.9 mm
